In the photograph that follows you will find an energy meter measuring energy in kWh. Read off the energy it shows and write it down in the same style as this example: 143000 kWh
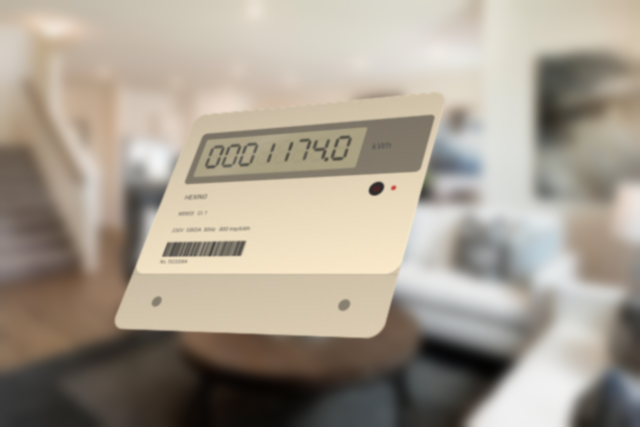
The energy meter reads 1174.0 kWh
